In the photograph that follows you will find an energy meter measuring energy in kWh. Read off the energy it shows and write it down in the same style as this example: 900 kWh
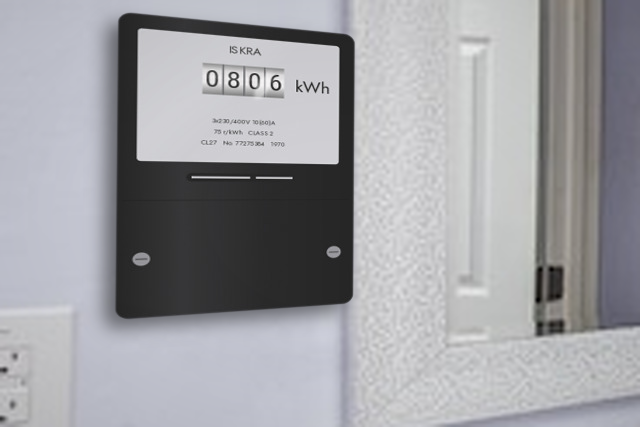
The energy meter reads 806 kWh
